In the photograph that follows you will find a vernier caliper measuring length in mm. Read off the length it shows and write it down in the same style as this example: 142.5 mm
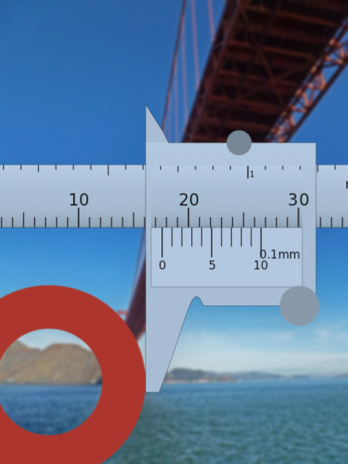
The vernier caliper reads 17.6 mm
